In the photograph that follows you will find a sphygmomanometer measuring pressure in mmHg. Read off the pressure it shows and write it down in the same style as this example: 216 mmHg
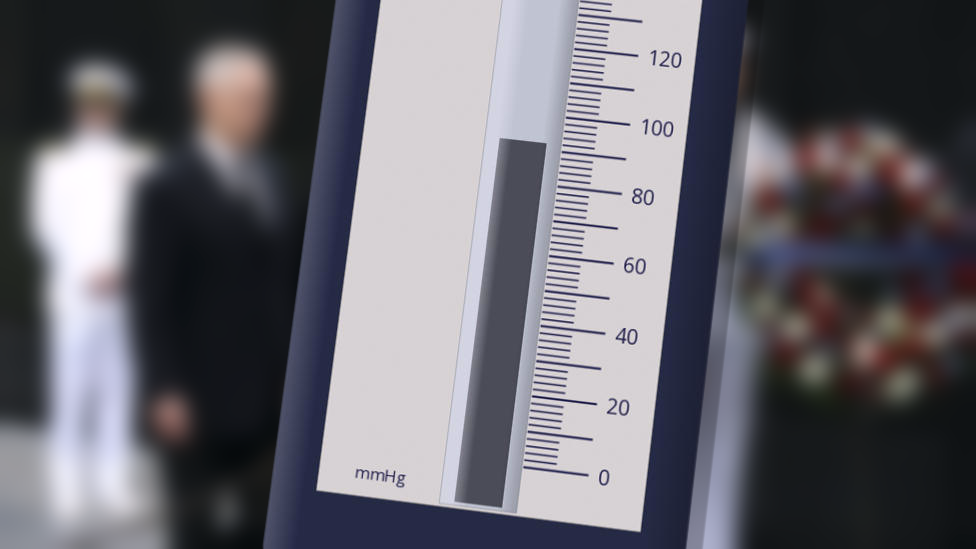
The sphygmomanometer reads 92 mmHg
